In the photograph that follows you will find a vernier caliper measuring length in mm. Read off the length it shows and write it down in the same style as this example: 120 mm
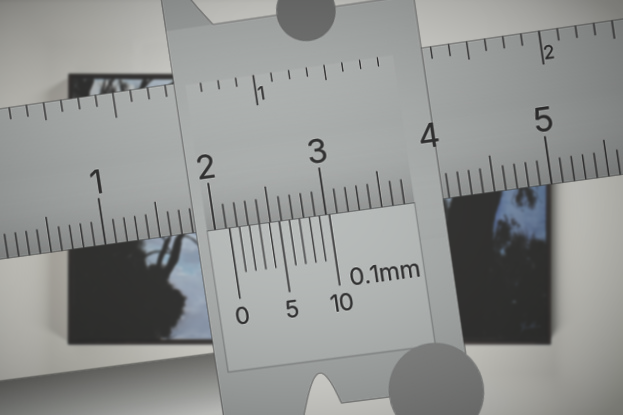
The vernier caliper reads 21.3 mm
